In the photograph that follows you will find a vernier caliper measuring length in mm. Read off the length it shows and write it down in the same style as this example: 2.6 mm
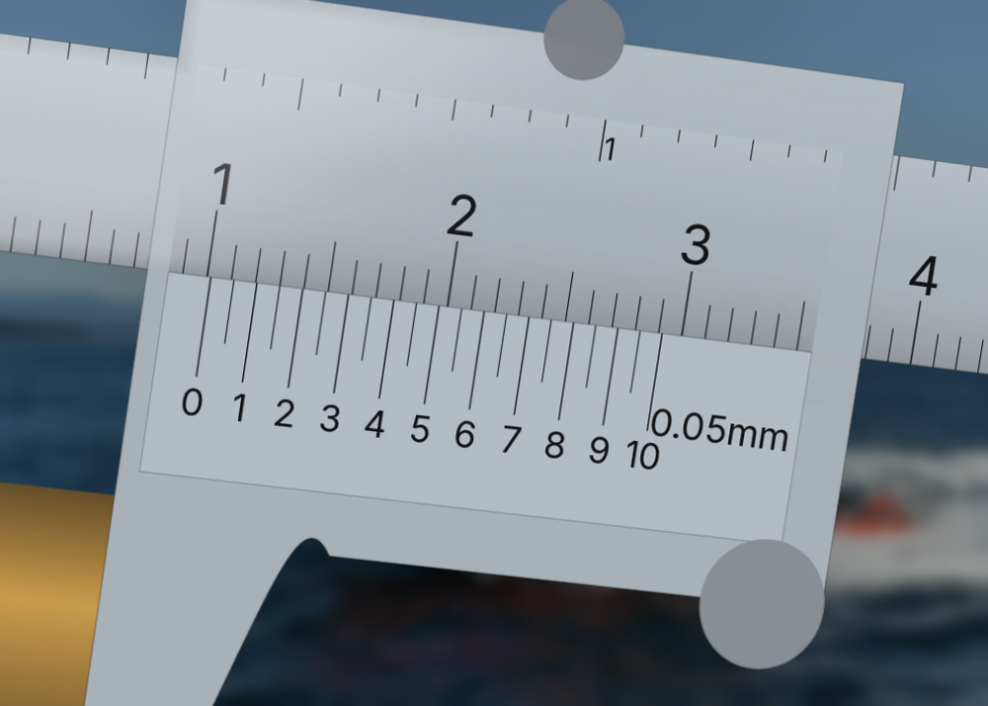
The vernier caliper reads 10.15 mm
